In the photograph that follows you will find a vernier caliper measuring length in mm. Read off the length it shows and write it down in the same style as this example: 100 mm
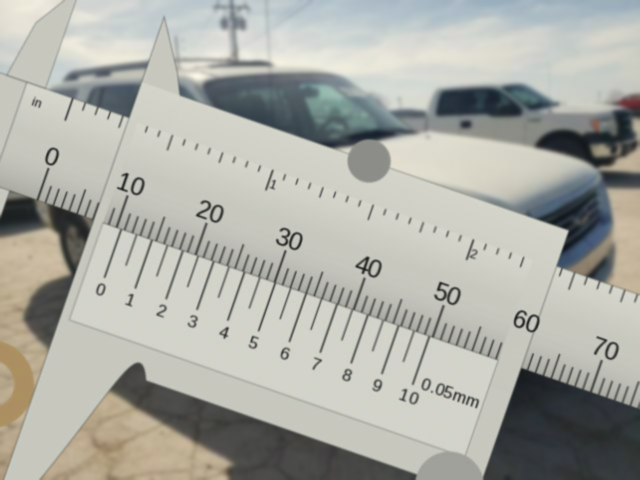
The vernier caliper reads 10.6 mm
